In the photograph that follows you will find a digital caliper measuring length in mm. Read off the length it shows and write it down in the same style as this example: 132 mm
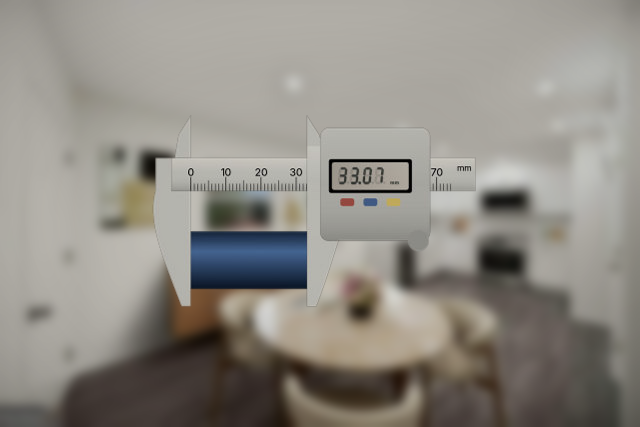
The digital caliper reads 33.07 mm
